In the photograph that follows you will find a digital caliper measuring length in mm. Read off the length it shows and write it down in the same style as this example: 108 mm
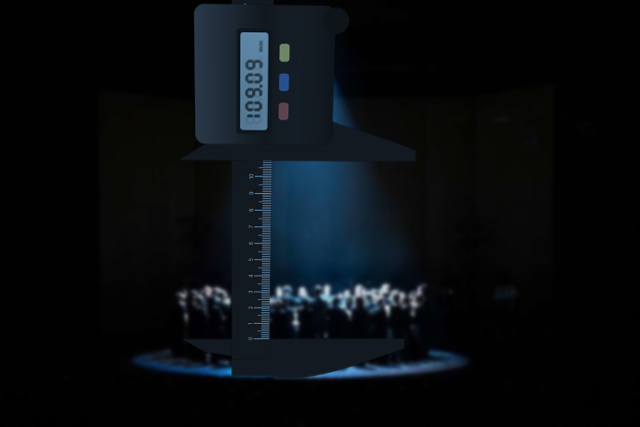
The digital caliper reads 109.09 mm
